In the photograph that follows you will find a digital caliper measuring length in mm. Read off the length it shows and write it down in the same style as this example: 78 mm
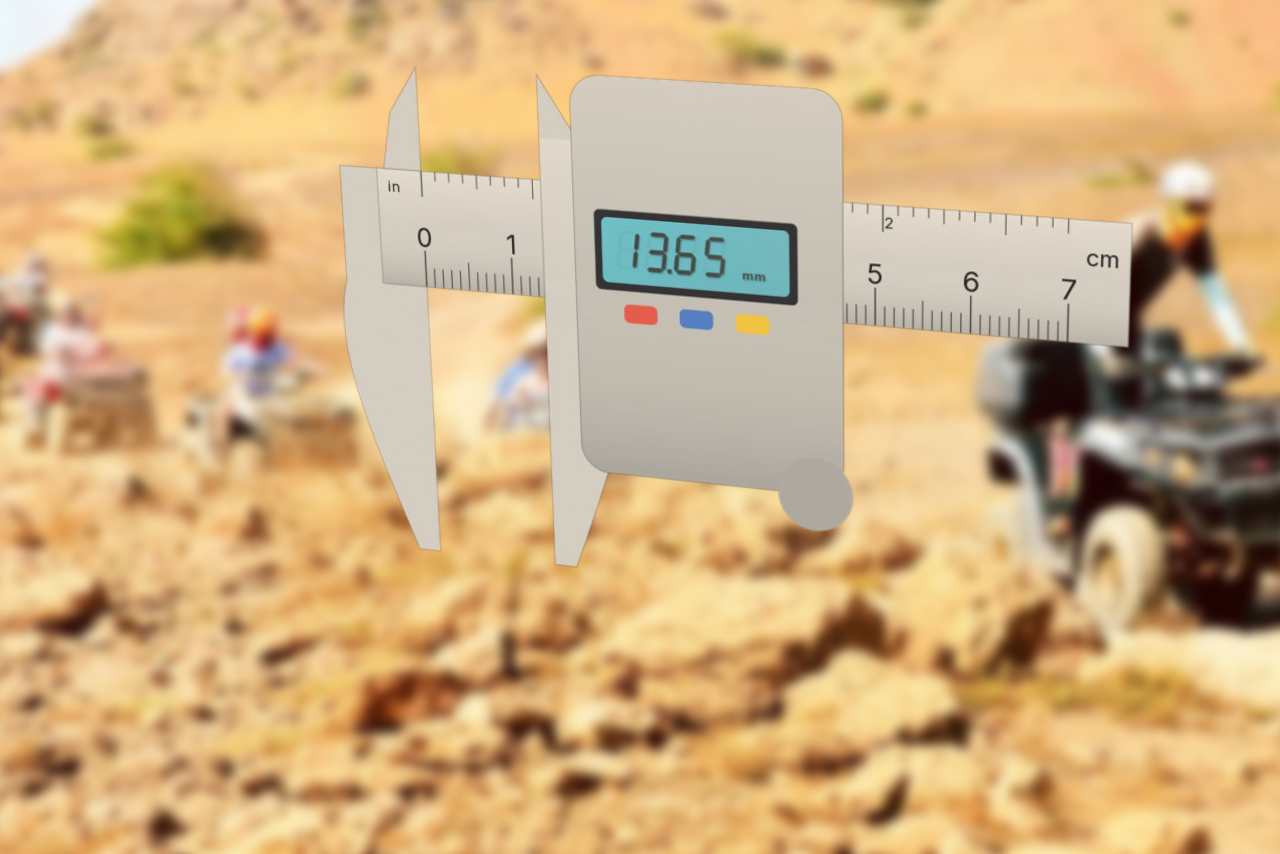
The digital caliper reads 13.65 mm
